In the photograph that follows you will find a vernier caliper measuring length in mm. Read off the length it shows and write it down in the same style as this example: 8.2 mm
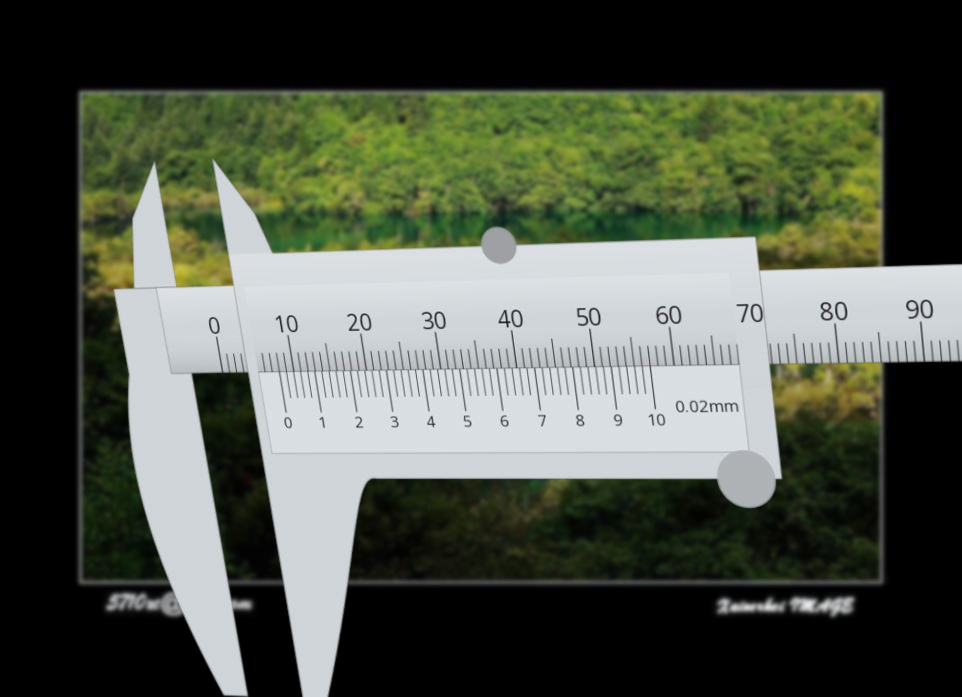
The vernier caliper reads 8.0 mm
